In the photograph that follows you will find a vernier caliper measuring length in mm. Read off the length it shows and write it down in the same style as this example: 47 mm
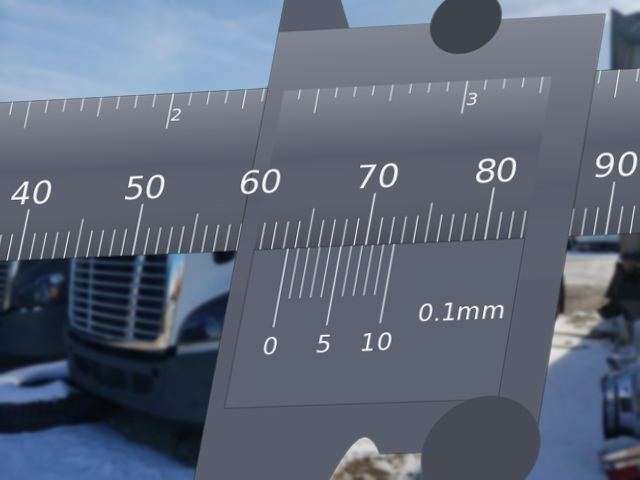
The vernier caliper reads 63.4 mm
